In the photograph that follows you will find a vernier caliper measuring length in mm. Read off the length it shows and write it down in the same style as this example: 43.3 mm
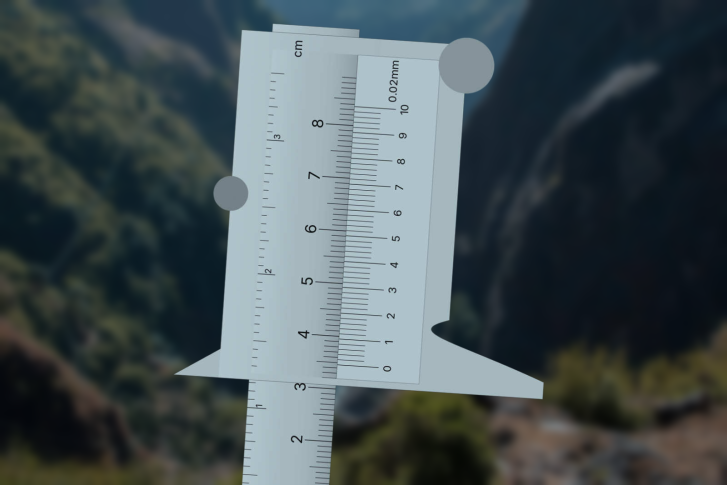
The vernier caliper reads 34.6 mm
